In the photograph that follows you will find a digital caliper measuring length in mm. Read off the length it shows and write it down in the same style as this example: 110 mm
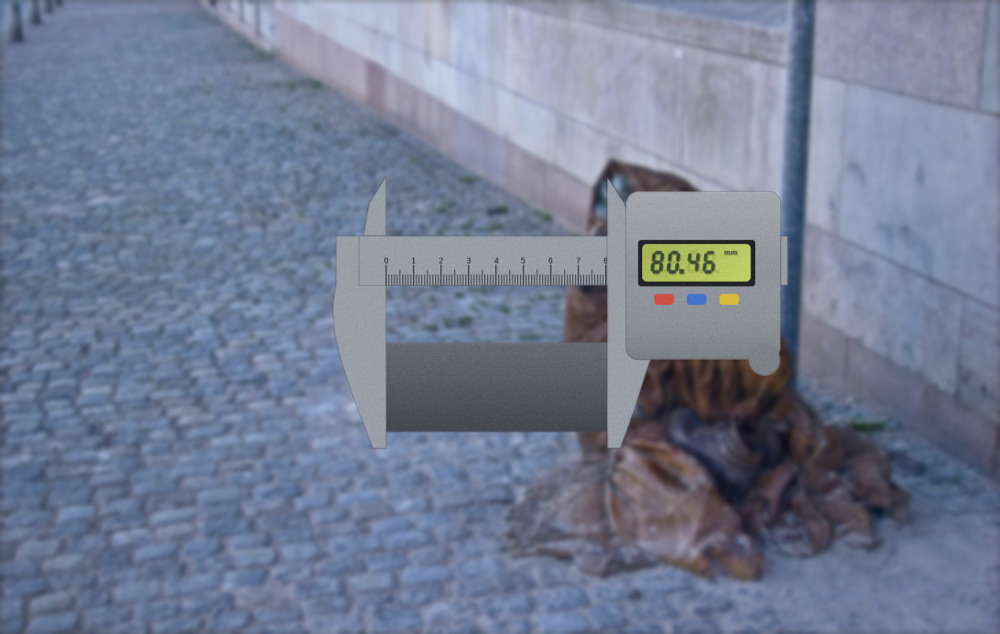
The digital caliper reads 80.46 mm
